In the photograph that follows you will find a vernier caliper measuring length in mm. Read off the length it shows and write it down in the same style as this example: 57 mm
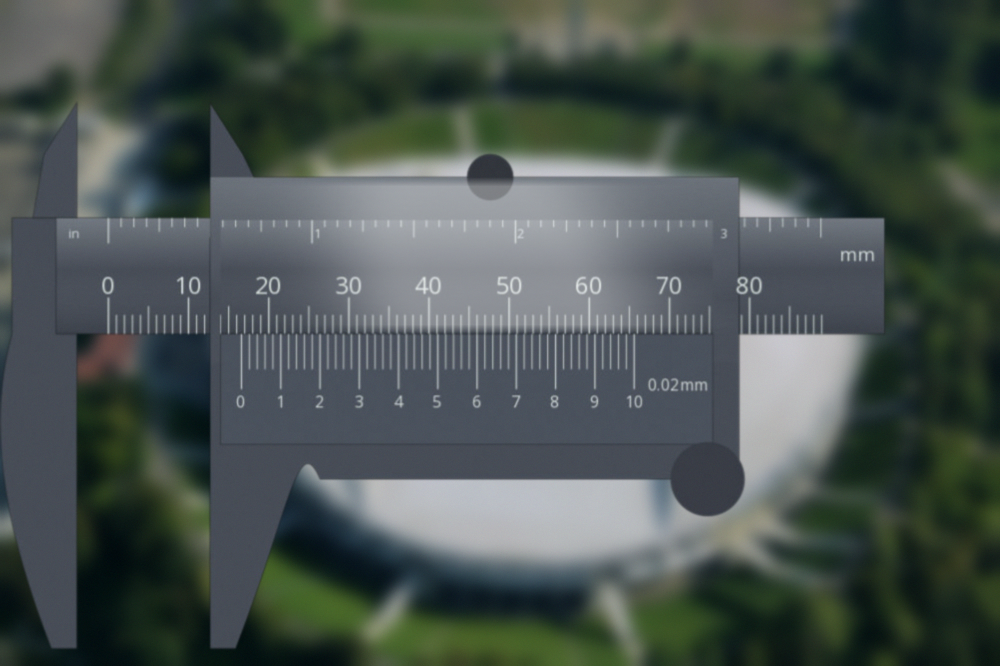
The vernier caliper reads 16.6 mm
